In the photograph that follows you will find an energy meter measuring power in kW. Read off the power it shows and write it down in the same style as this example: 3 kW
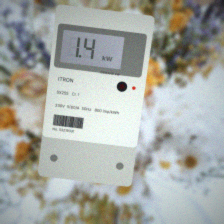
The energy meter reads 1.4 kW
